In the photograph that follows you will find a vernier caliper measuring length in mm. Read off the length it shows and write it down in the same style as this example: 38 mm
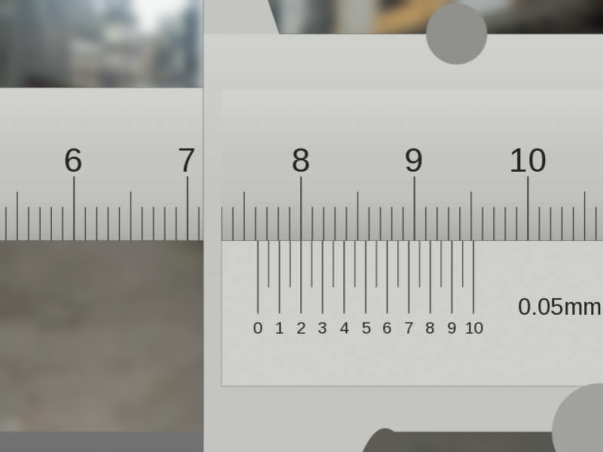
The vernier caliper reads 76.2 mm
